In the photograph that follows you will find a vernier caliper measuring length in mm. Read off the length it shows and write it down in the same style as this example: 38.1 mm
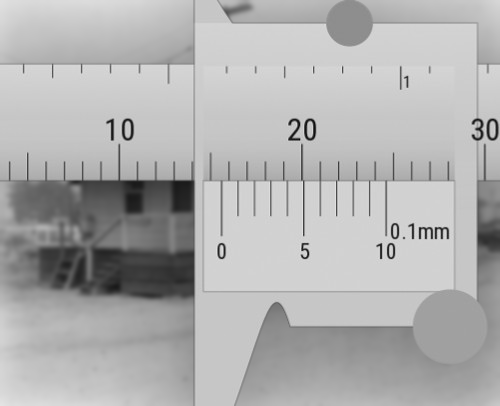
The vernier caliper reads 15.6 mm
